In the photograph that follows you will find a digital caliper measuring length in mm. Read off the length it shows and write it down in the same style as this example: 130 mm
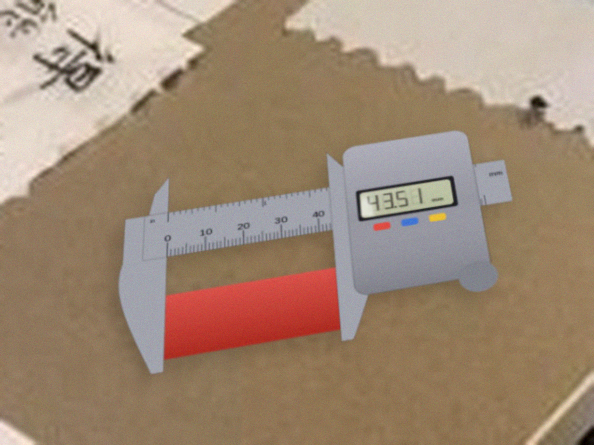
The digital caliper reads 43.51 mm
